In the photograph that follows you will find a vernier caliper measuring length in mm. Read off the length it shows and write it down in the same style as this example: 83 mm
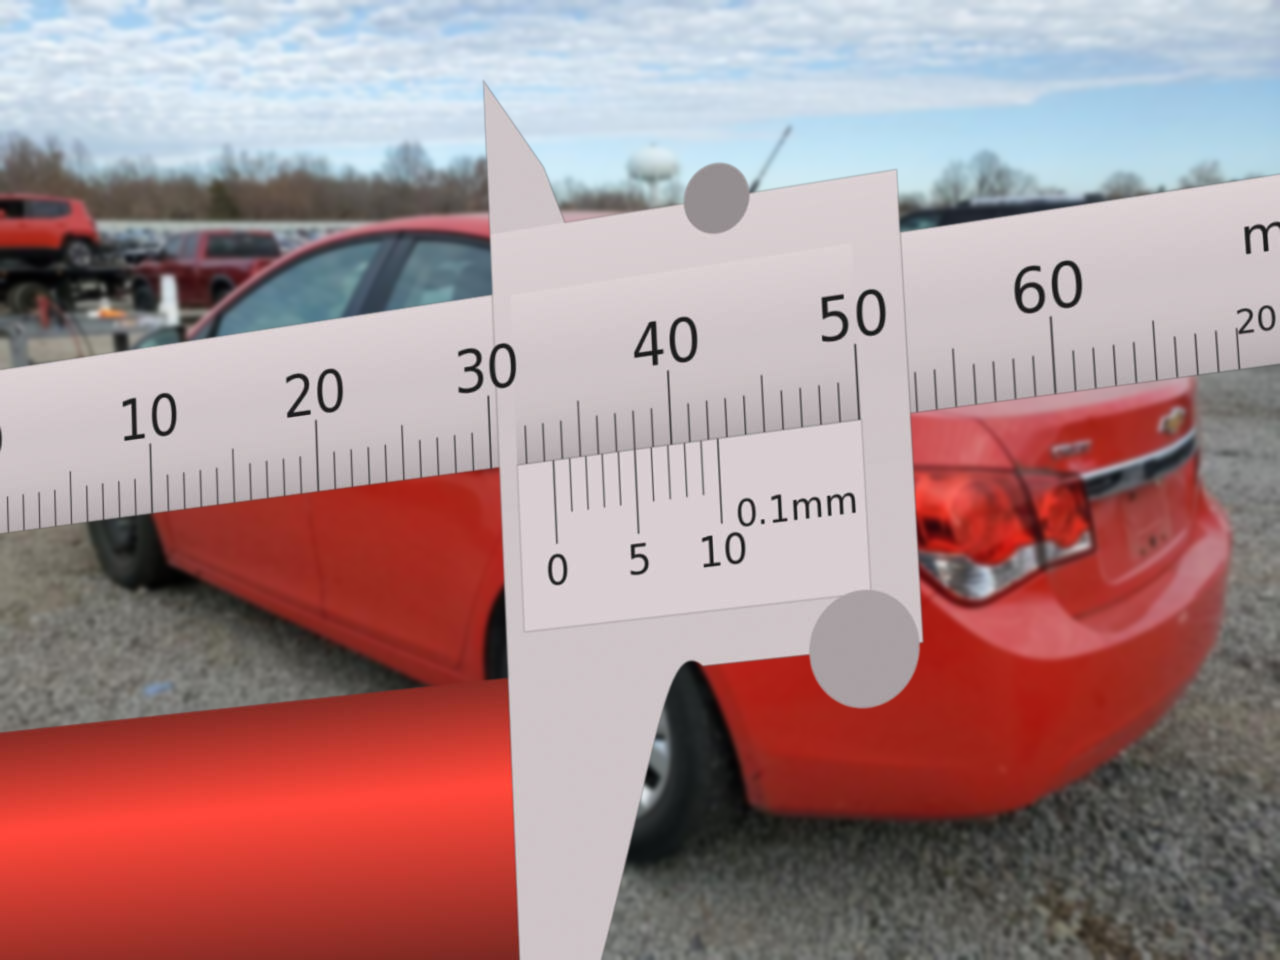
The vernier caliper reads 33.5 mm
